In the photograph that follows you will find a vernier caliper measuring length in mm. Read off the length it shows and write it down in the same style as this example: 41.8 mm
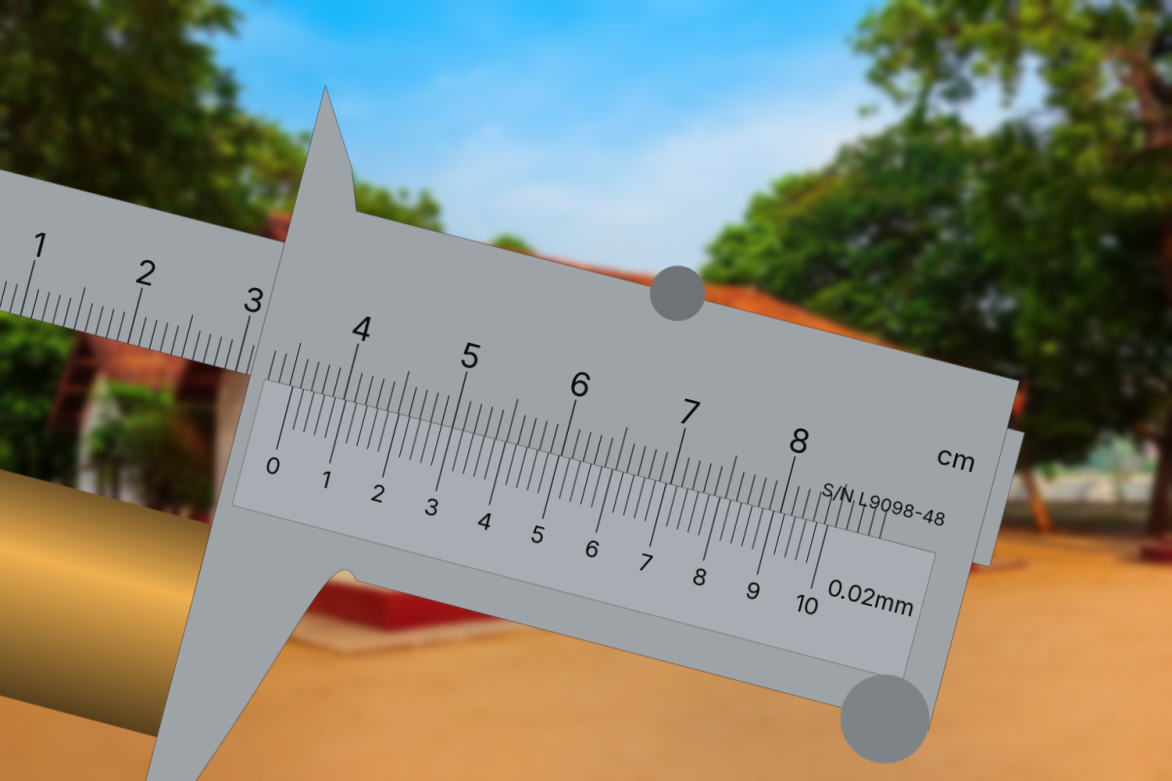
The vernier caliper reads 35.3 mm
